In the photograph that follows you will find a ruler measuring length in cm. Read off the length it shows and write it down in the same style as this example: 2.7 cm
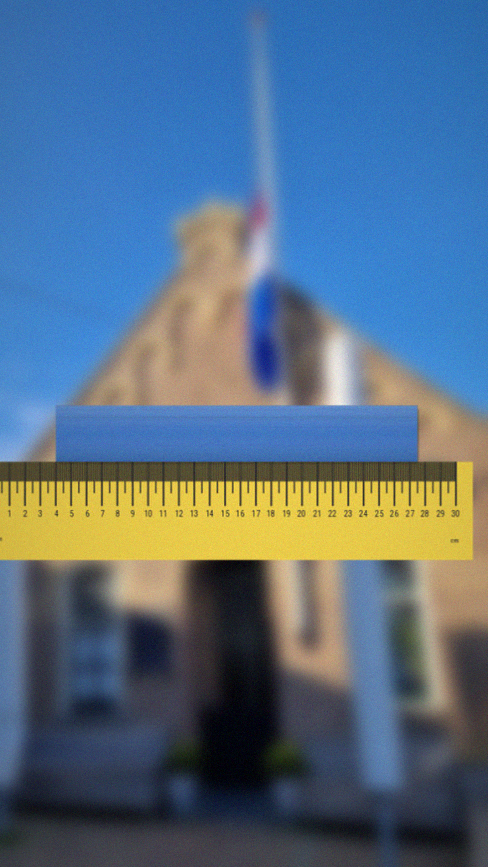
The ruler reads 23.5 cm
